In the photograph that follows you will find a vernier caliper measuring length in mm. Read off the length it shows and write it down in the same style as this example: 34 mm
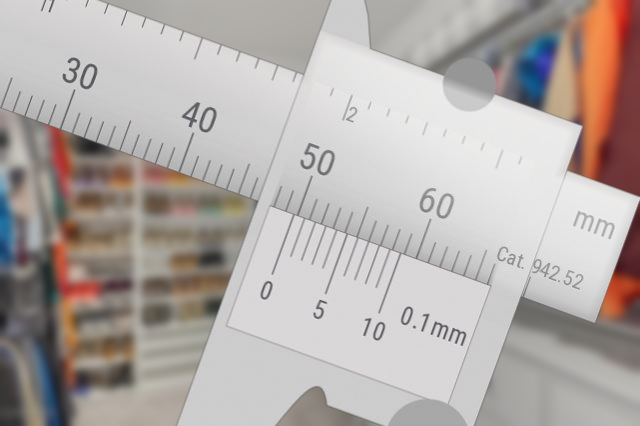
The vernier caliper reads 49.7 mm
